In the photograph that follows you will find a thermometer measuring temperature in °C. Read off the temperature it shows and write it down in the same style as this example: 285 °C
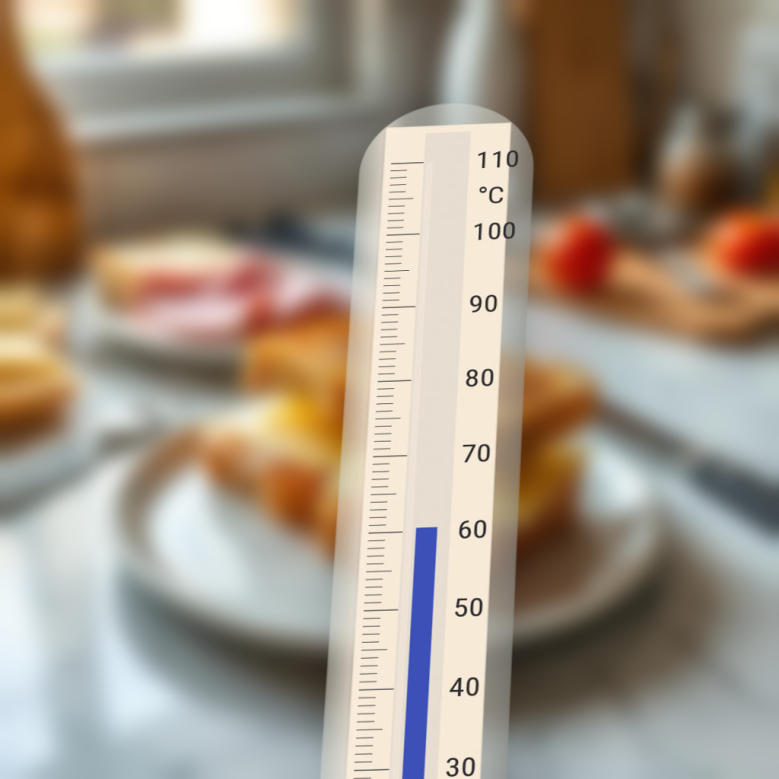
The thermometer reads 60.5 °C
